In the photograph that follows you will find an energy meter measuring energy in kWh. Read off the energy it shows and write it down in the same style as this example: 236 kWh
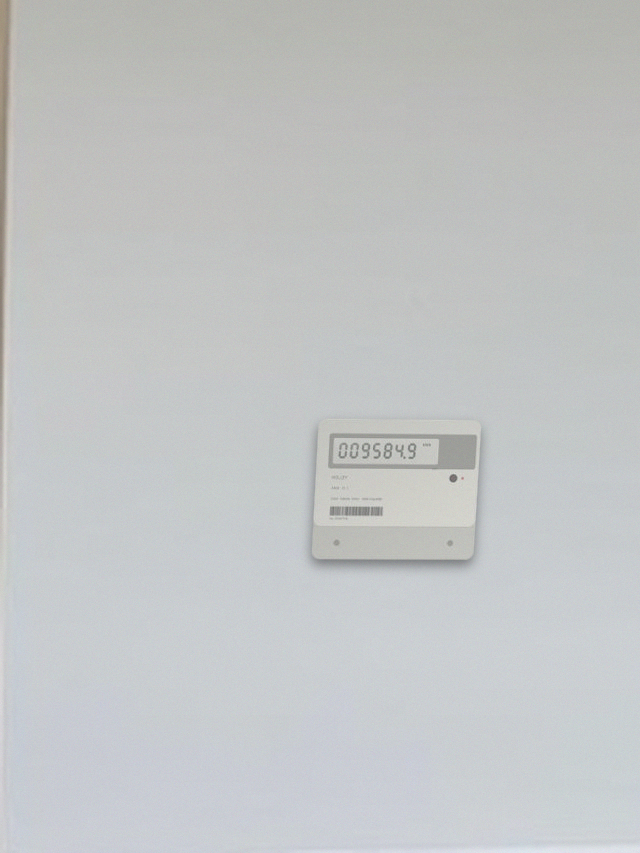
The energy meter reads 9584.9 kWh
